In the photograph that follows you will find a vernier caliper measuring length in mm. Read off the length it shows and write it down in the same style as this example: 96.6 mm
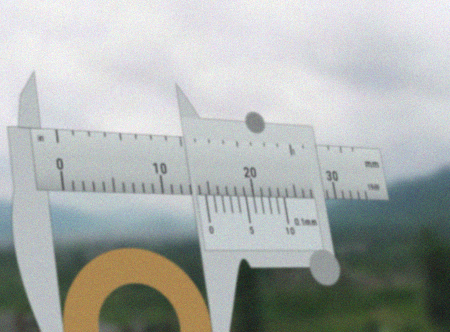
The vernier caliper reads 14.6 mm
